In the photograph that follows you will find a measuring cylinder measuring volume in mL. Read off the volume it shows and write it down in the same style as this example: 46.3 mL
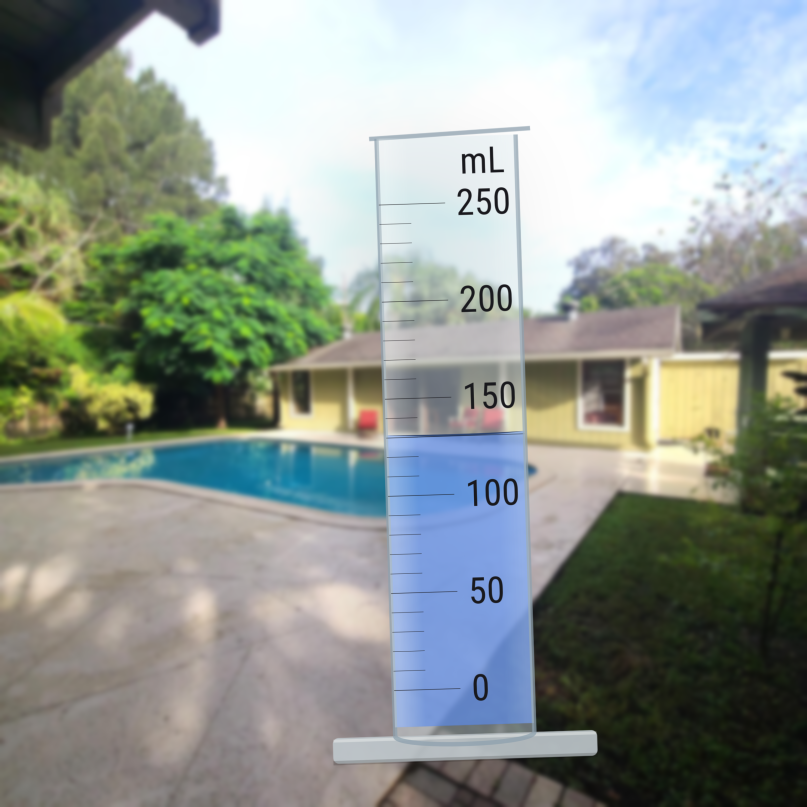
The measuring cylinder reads 130 mL
